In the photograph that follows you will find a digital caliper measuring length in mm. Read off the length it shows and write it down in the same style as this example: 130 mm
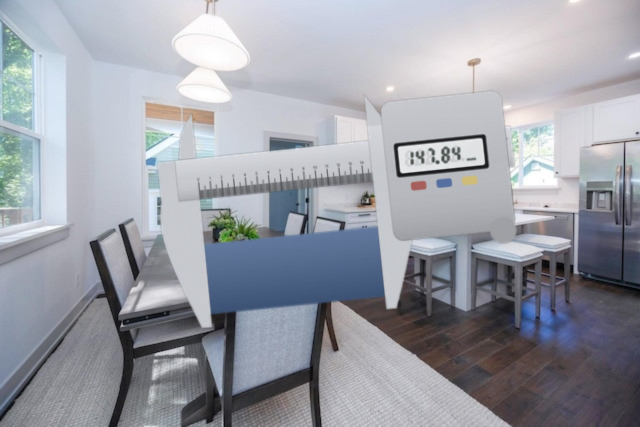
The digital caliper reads 147.84 mm
